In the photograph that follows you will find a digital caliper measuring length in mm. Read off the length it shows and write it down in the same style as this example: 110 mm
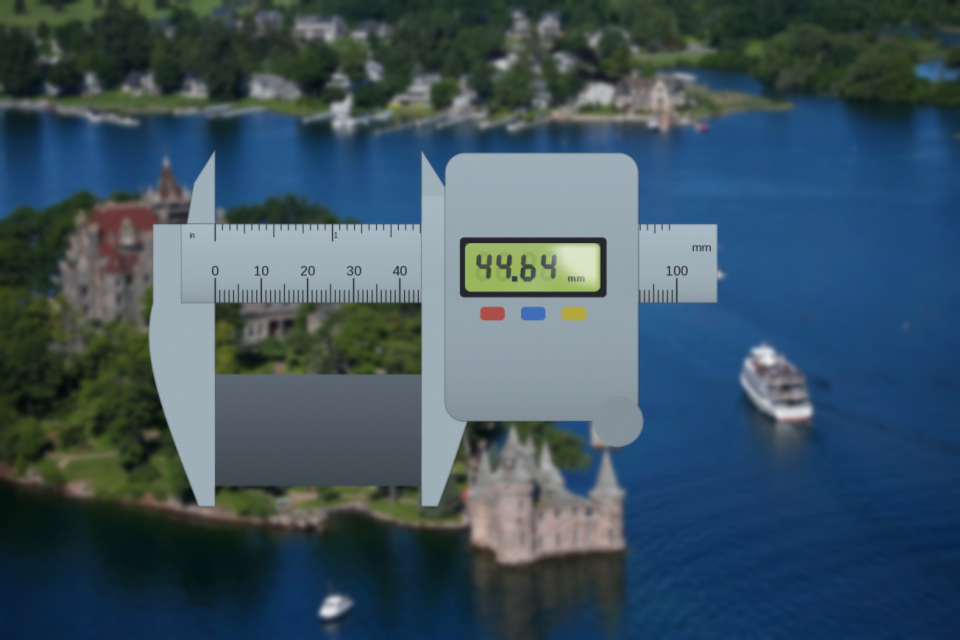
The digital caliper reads 44.64 mm
